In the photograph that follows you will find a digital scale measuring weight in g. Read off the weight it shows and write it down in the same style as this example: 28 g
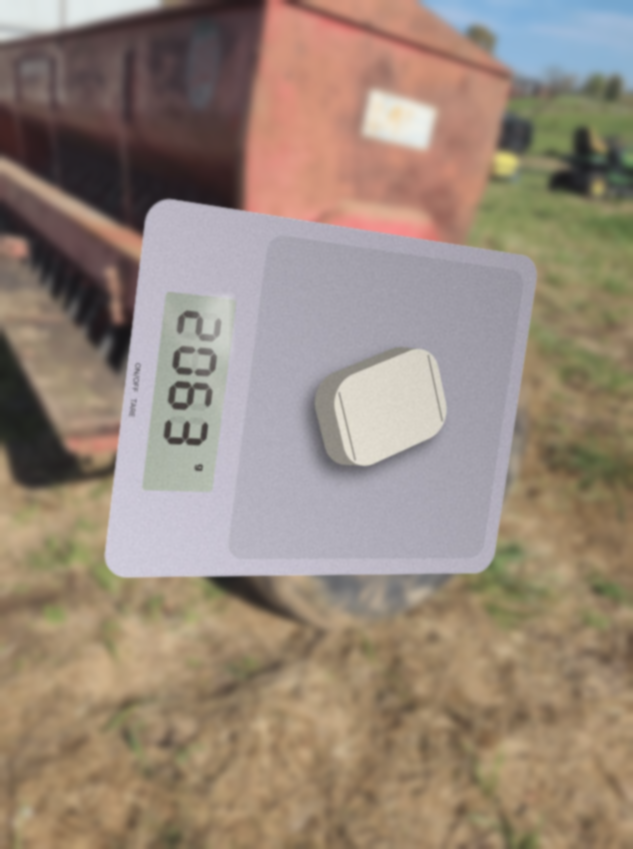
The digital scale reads 2063 g
